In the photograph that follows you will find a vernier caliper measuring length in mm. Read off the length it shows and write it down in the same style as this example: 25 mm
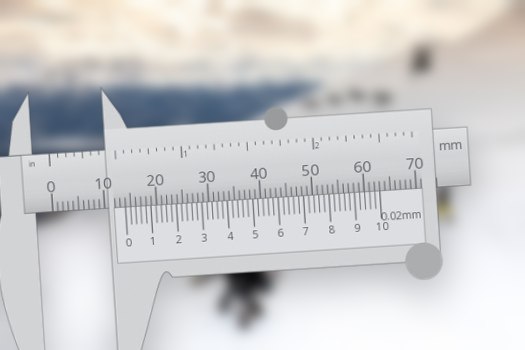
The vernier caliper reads 14.0 mm
